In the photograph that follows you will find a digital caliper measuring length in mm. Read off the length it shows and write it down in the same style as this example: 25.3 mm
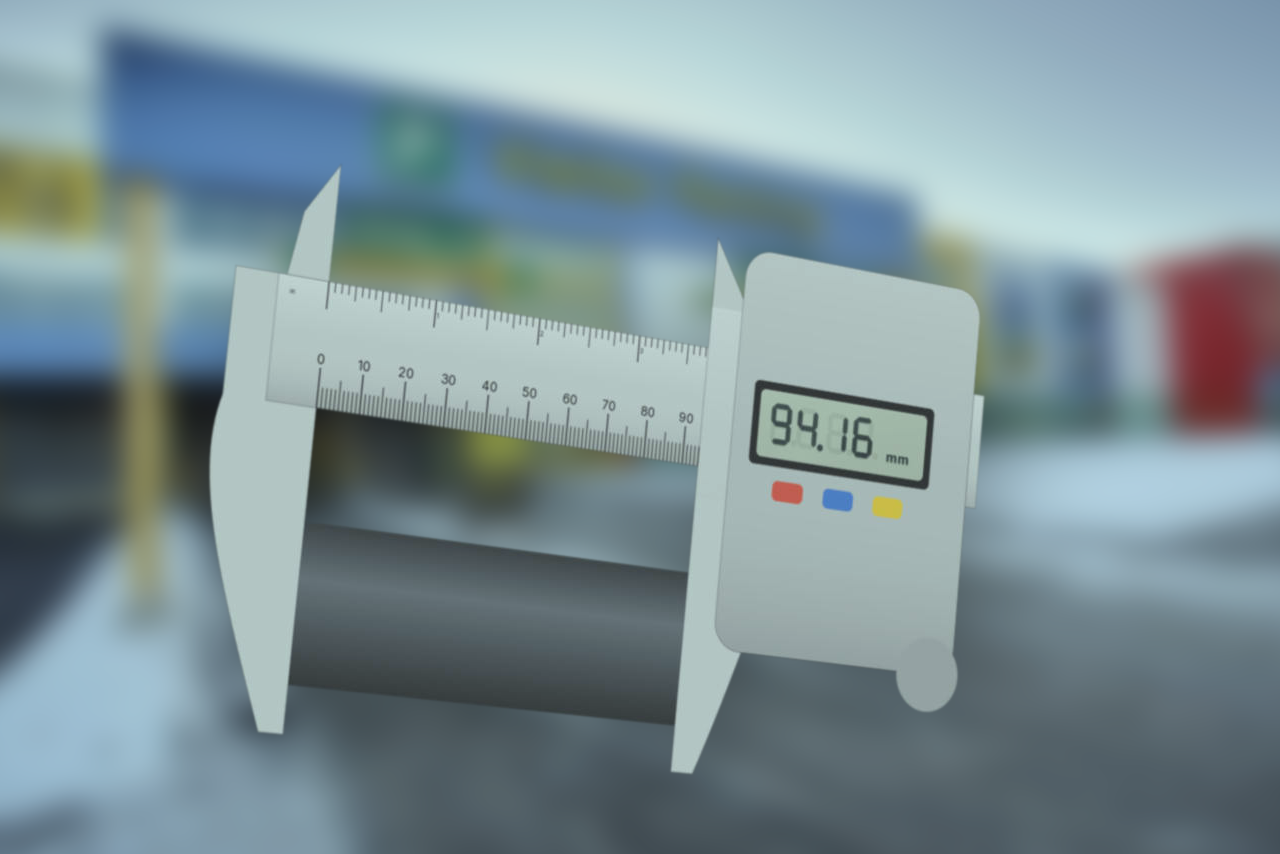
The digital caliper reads 94.16 mm
